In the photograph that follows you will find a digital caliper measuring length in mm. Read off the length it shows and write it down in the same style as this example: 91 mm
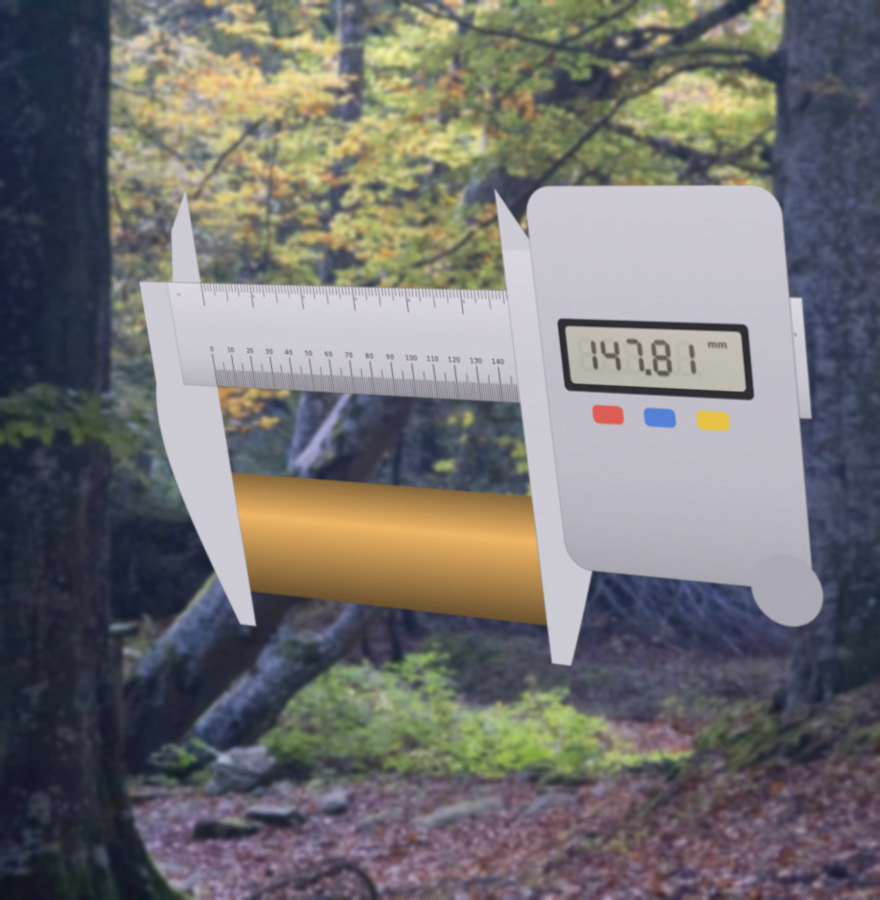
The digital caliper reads 147.81 mm
